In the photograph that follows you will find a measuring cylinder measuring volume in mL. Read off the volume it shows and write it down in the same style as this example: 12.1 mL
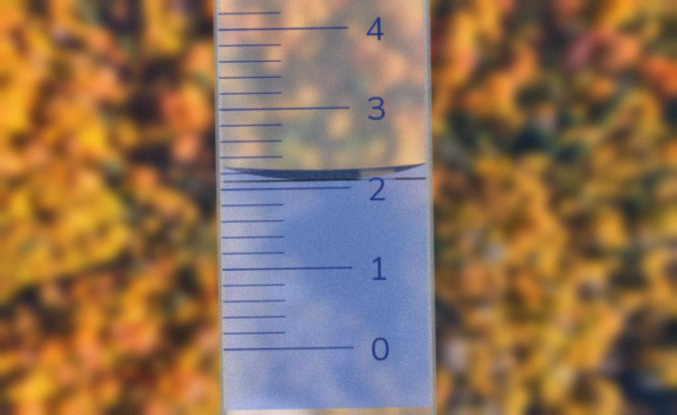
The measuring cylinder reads 2.1 mL
